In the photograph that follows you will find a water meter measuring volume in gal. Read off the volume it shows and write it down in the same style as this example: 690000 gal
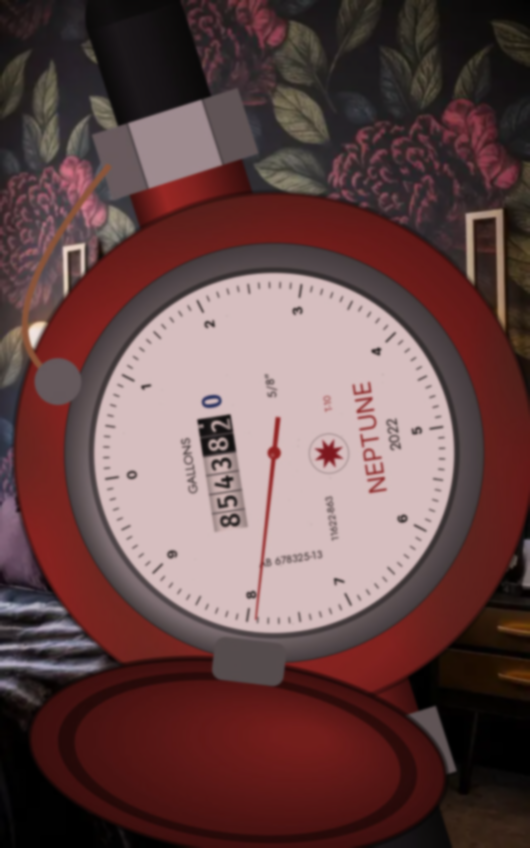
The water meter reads 8543817.9 gal
